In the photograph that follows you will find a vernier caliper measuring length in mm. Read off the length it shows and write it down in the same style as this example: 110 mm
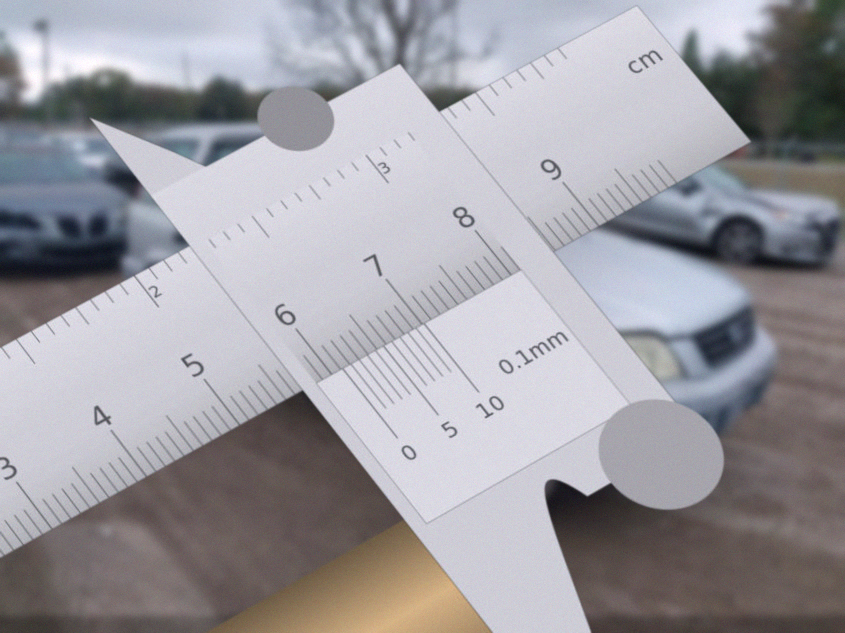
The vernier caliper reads 61.2 mm
